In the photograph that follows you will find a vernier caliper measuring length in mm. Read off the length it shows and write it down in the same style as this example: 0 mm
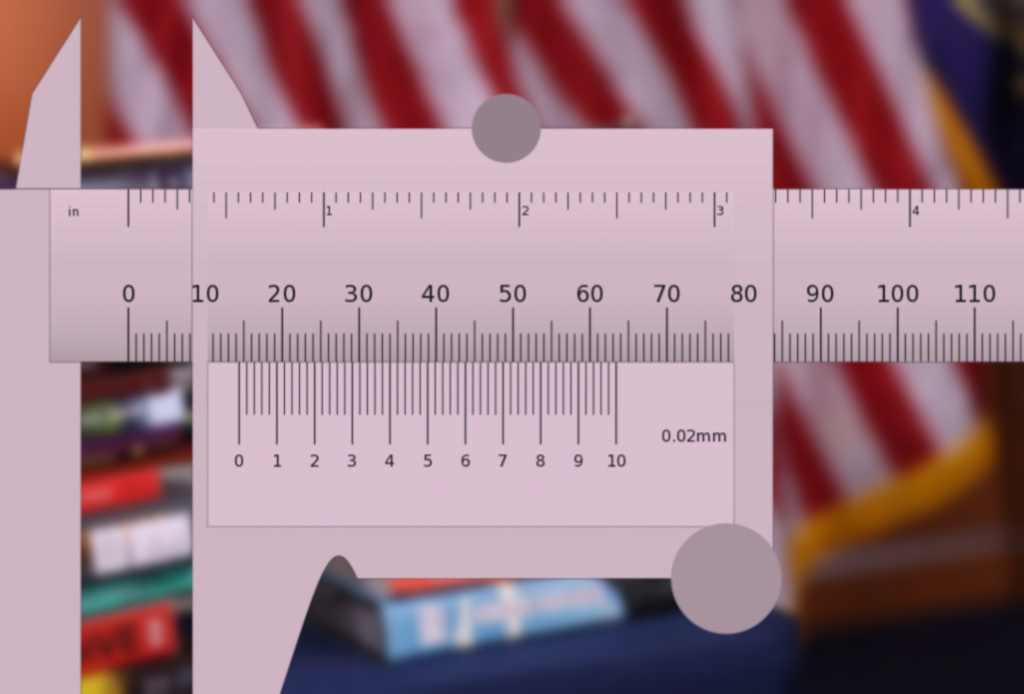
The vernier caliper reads 14.4 mm
